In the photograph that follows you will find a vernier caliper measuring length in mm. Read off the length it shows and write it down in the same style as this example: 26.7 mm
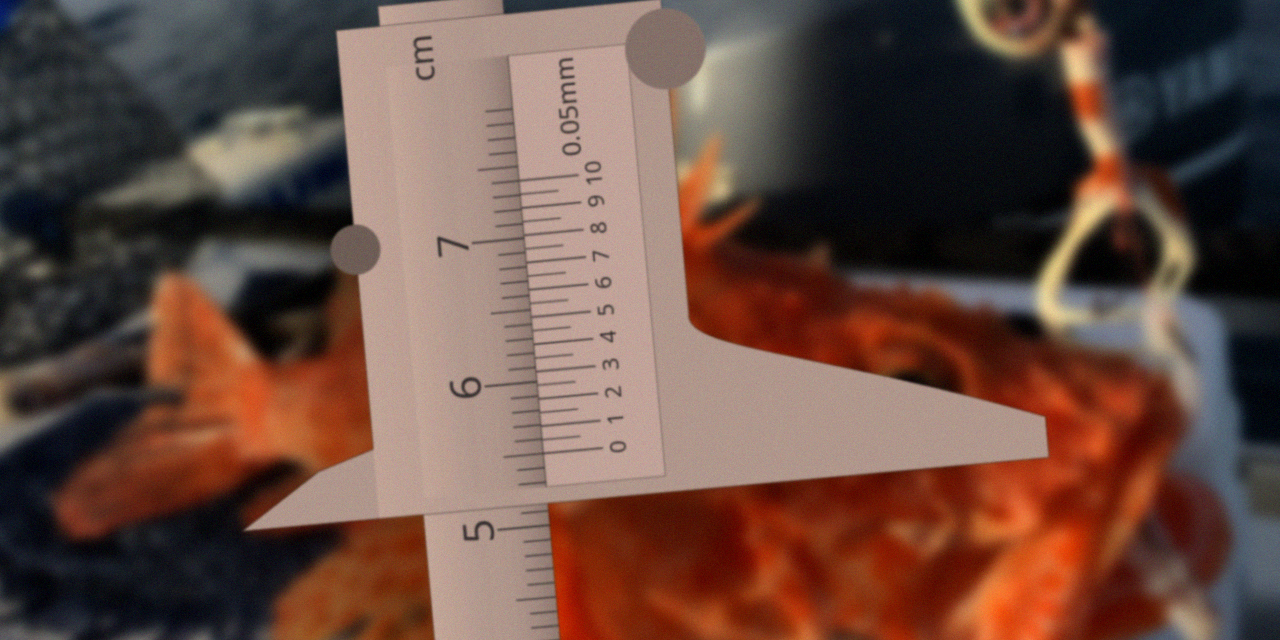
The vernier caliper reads 55.0 mm
